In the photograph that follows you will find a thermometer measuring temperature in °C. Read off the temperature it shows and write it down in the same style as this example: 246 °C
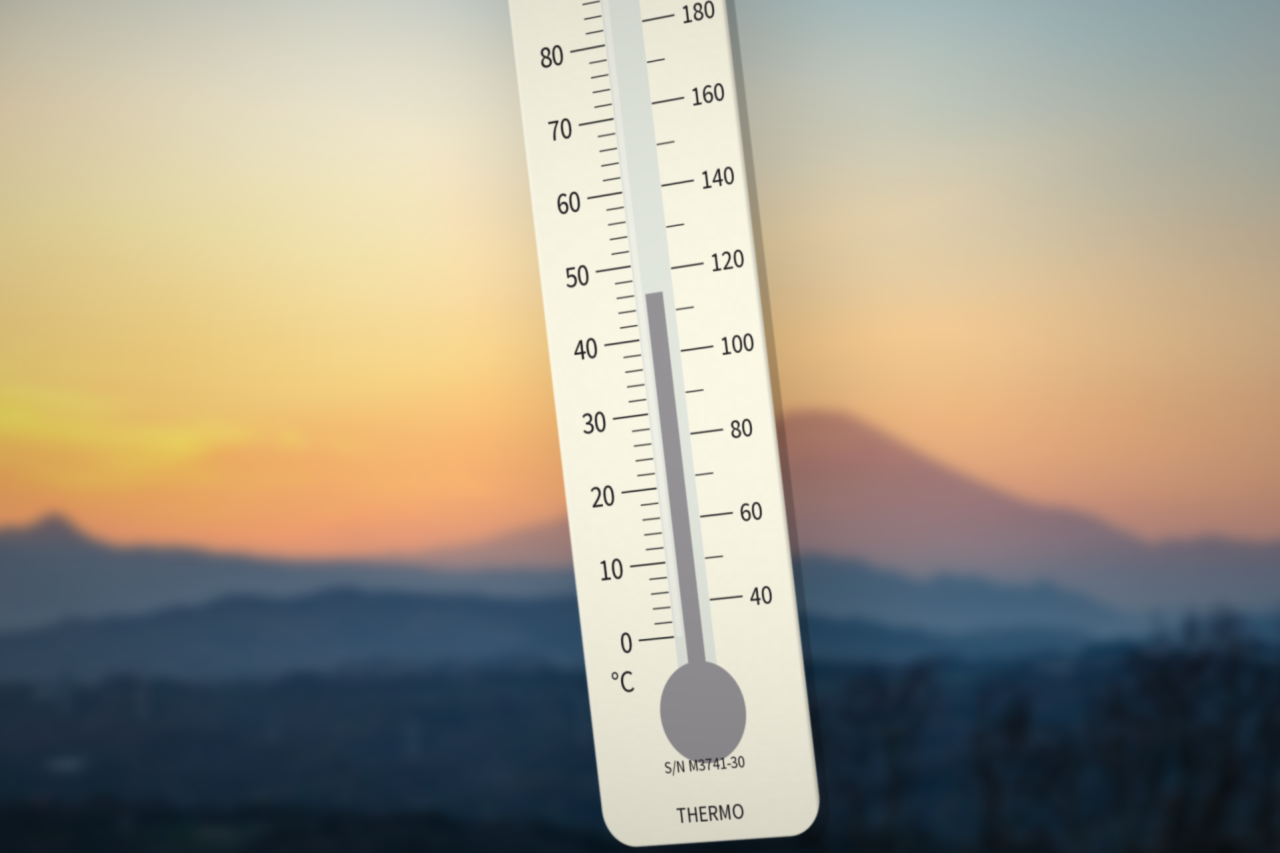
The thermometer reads 46 °C
